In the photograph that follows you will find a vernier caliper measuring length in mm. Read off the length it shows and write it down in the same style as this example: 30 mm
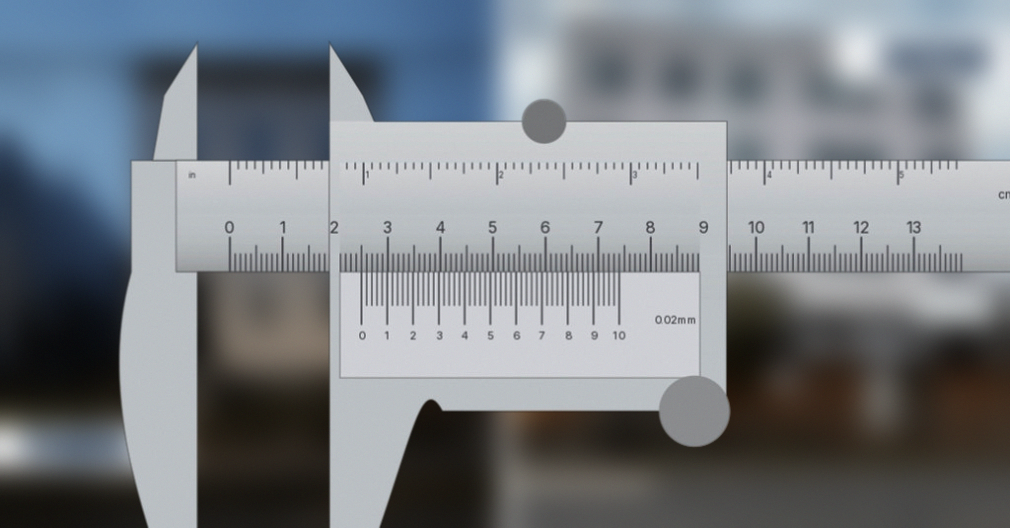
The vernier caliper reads 25.0 mm
